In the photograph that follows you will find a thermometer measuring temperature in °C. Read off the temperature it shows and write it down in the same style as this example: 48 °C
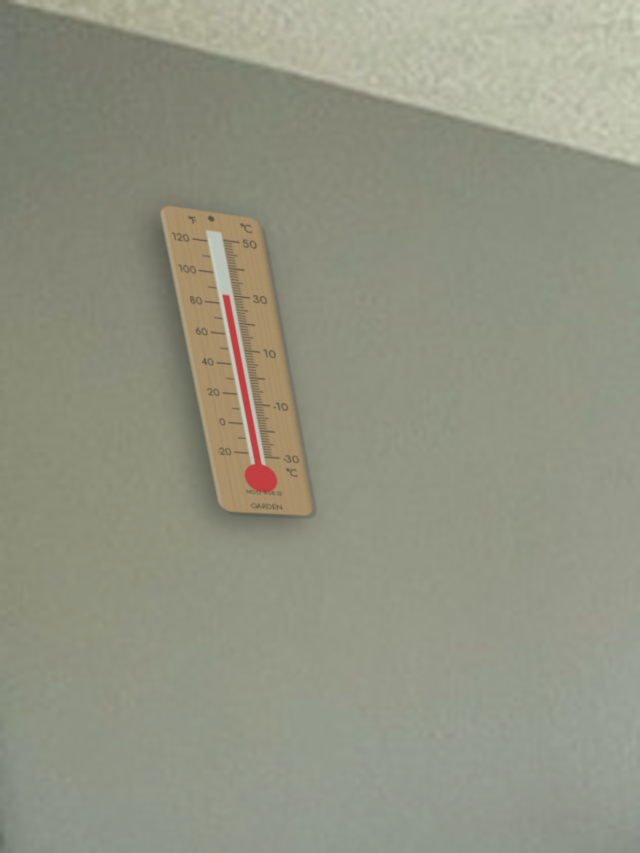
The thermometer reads 30 °C
